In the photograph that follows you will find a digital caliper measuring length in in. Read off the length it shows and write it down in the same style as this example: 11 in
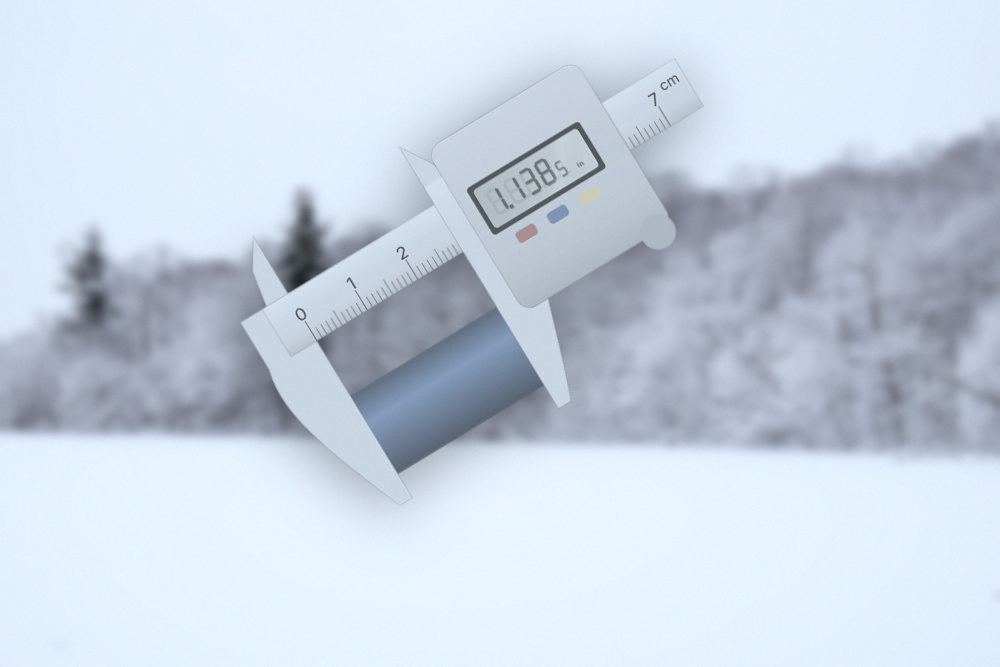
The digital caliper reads 1.1385 in
